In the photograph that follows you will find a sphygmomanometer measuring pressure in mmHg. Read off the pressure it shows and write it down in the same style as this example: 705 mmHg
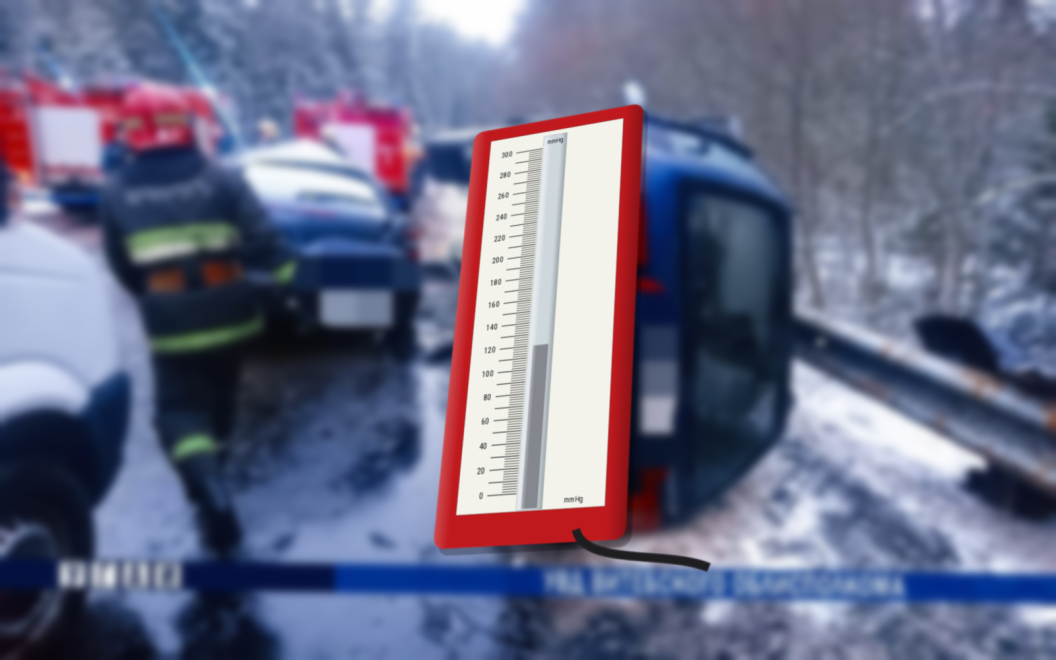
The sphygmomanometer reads 120 mmHg
